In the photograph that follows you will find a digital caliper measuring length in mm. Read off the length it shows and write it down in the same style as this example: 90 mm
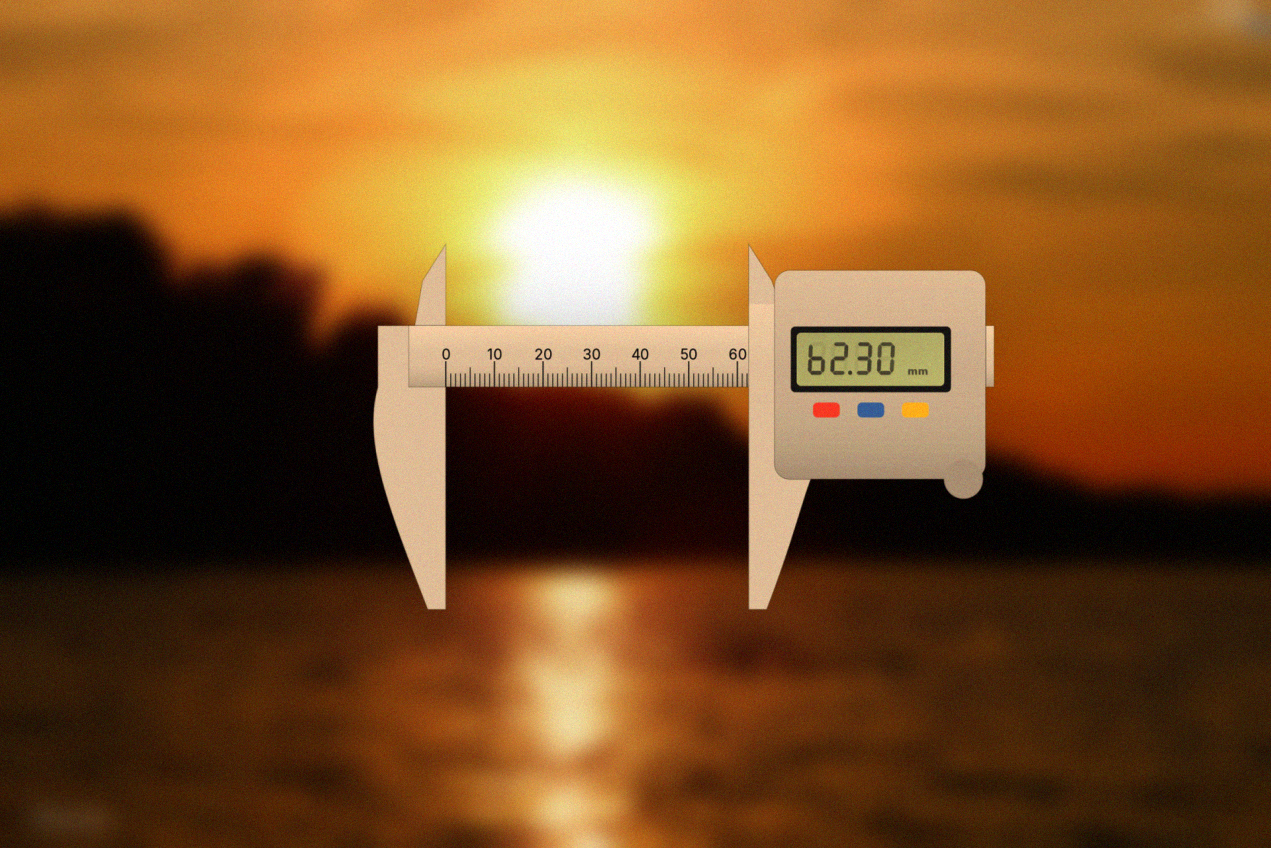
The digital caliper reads 62.30 mm
